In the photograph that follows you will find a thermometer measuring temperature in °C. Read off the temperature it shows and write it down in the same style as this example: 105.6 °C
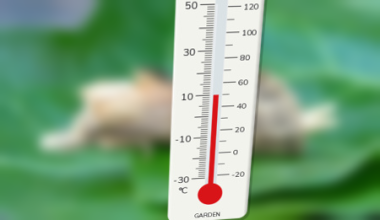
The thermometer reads 10 °C
